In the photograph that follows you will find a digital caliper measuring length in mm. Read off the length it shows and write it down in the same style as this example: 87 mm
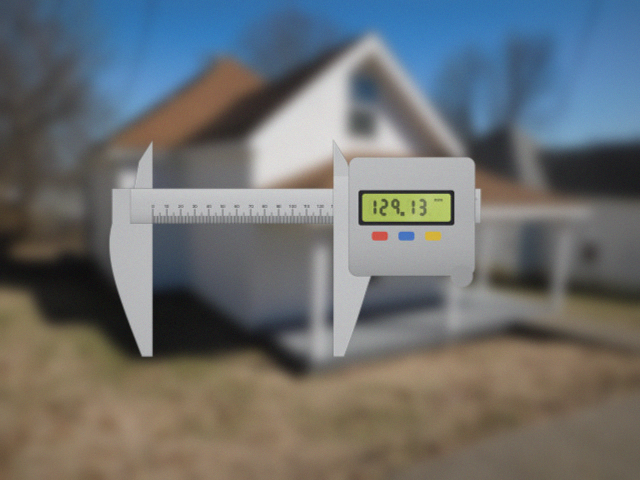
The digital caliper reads 129.13 mm
